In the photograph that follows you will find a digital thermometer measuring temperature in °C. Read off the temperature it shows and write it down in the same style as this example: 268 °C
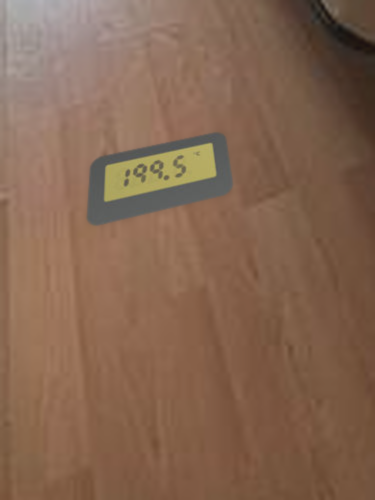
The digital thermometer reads 199.5 °C
